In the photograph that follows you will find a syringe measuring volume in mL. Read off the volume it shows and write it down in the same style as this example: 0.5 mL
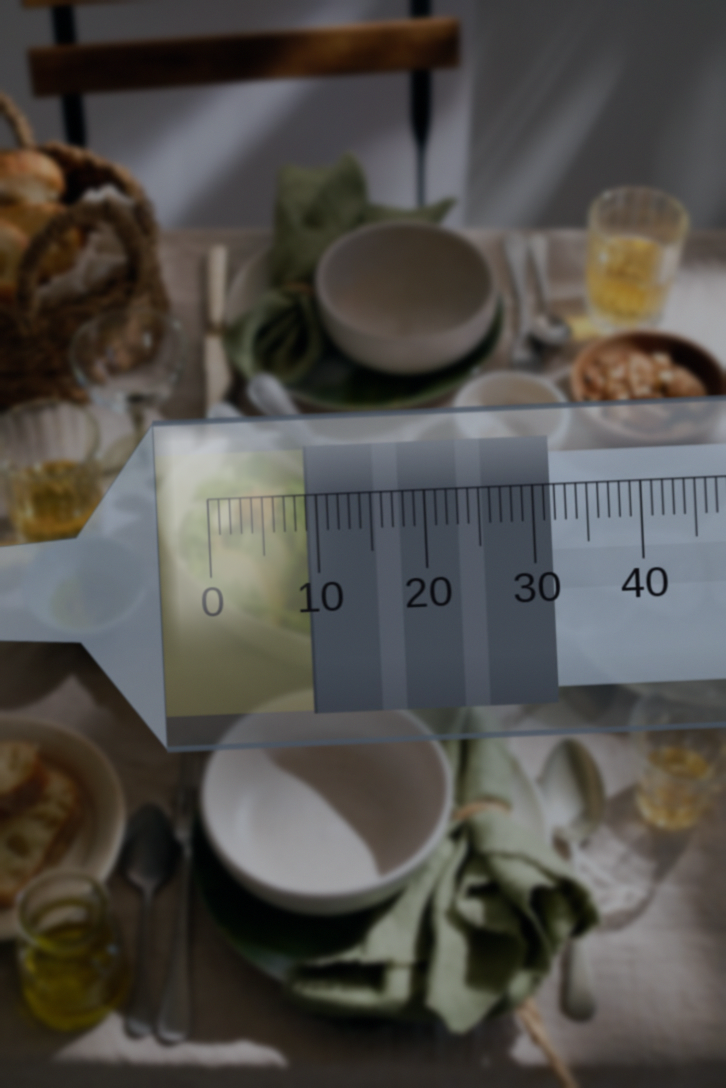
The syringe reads 9 mL
